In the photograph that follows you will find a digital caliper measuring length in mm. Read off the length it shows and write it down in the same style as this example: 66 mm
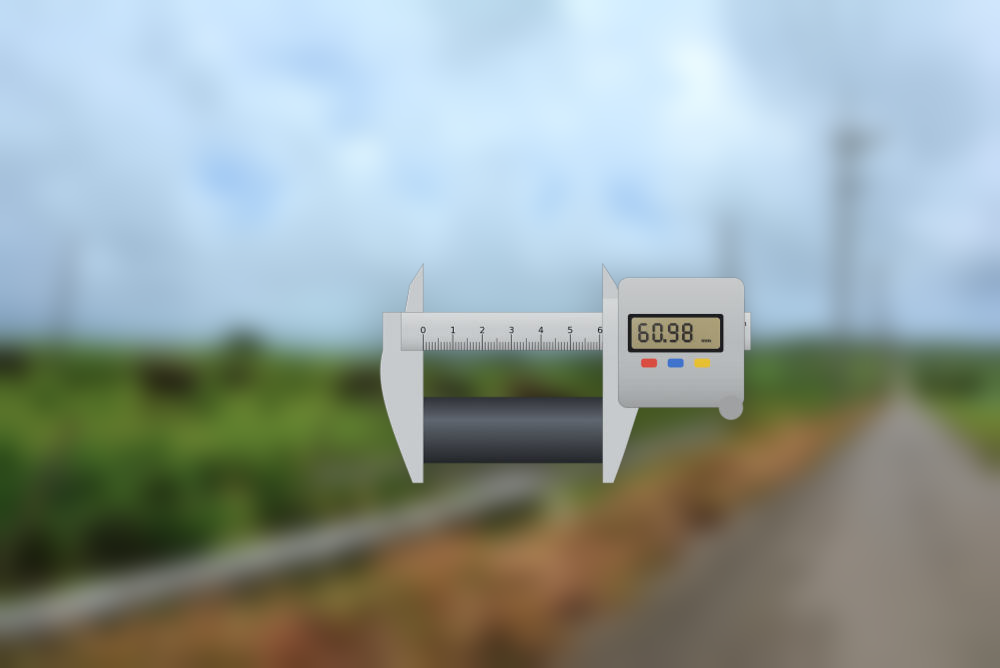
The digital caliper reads 60.98 mm
